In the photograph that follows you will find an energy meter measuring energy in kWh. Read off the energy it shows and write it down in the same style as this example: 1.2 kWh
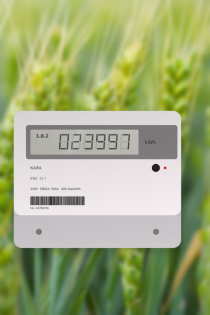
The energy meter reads 23997 kWh
